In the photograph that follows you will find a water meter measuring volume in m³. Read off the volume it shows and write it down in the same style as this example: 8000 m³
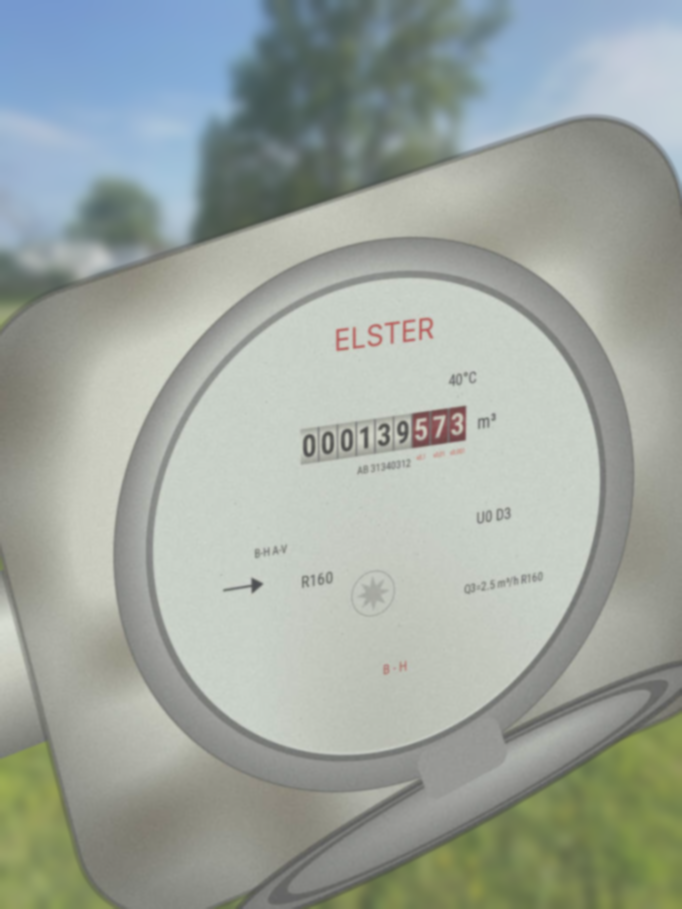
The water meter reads 139.573 m³
